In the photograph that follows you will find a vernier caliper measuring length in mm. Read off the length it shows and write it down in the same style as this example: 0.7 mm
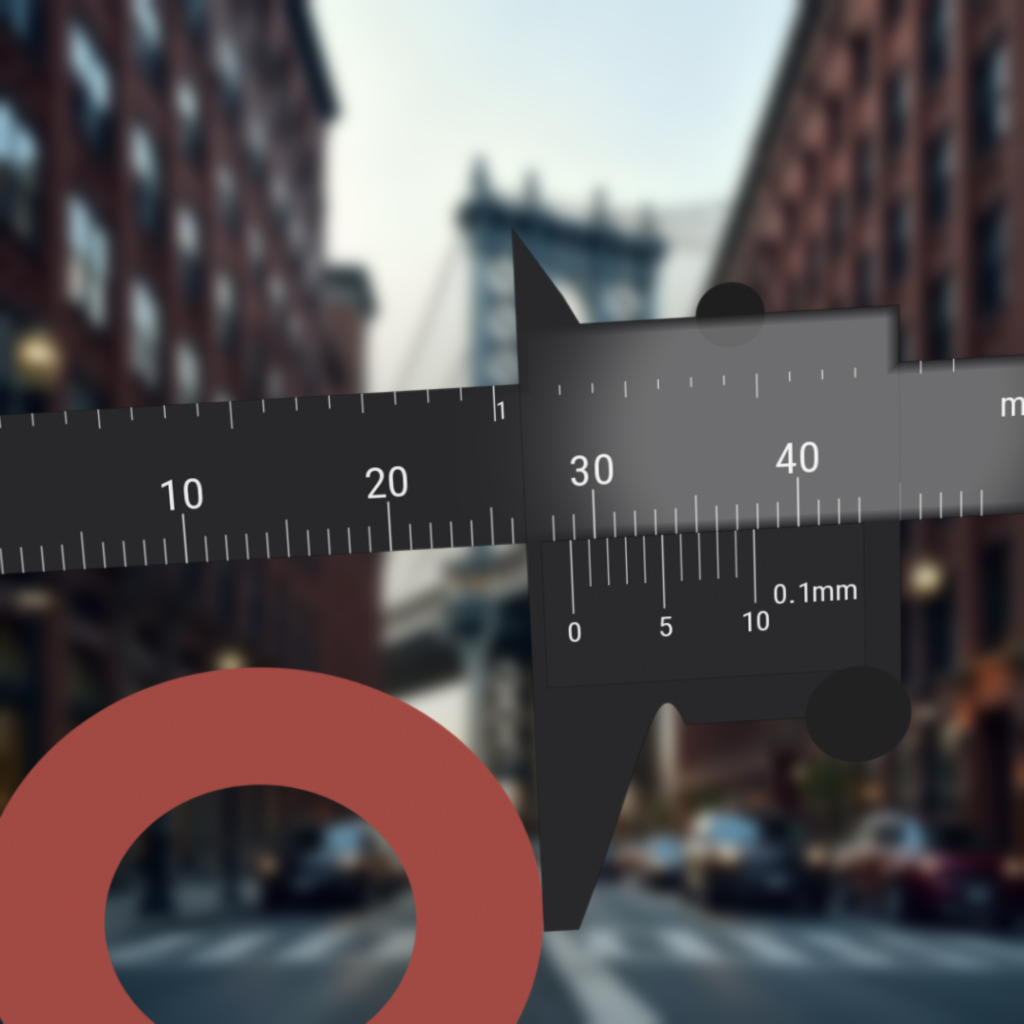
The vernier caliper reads 28.8 mm
